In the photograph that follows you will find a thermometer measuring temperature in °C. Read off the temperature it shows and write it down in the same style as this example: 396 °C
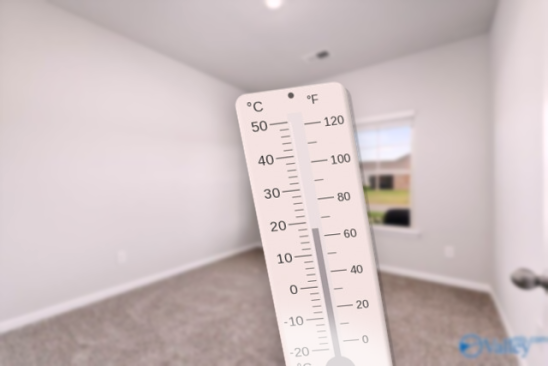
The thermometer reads 18 °C
